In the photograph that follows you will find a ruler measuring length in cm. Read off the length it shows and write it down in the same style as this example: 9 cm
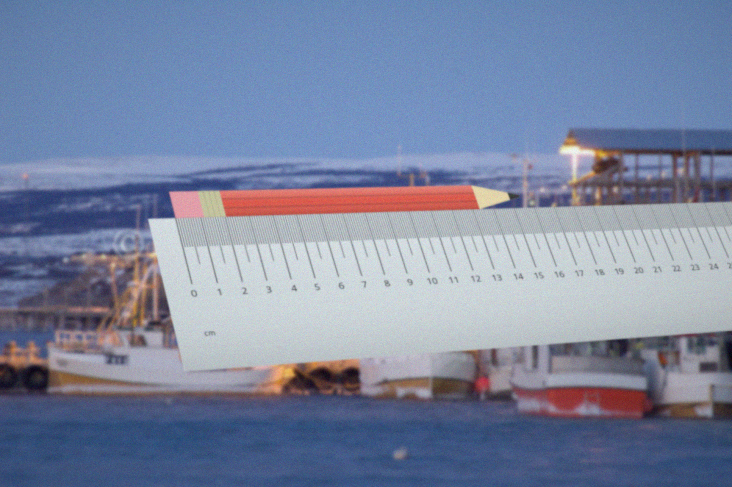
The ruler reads 15.5 cm
